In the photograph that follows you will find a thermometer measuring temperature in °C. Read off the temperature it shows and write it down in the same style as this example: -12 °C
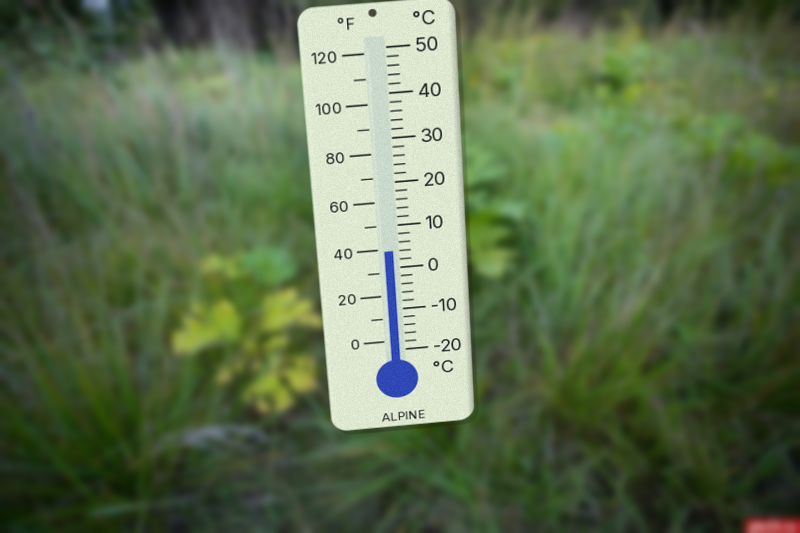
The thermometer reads 4 °C
